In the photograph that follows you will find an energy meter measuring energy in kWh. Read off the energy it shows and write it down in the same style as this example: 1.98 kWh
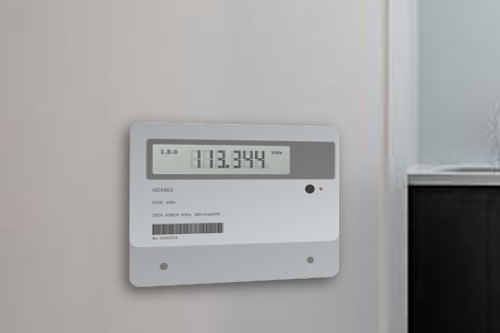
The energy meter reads 113.344 kWh
